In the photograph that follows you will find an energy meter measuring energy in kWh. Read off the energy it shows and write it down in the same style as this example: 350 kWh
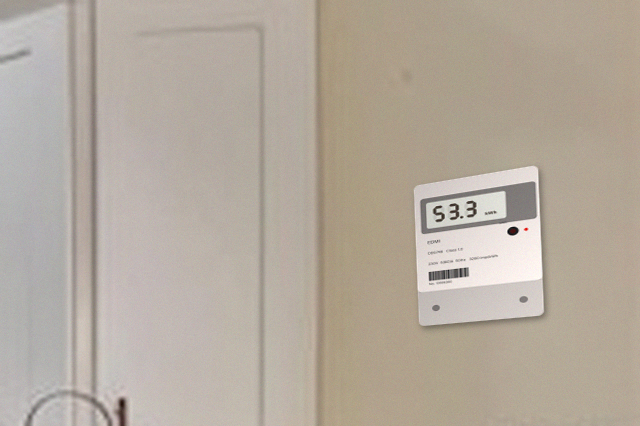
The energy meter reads 53.3 kWh
